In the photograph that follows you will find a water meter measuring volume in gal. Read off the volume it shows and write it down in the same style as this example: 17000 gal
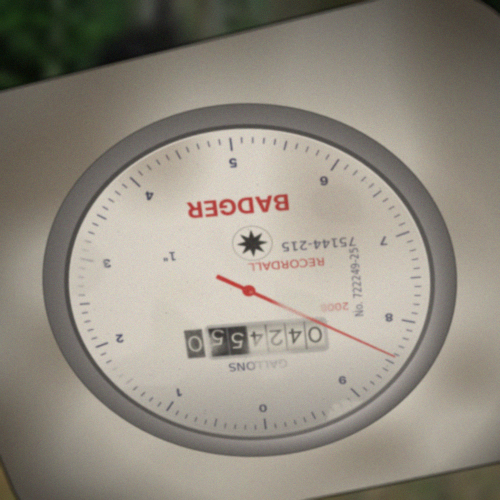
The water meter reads 424548.4 gal
